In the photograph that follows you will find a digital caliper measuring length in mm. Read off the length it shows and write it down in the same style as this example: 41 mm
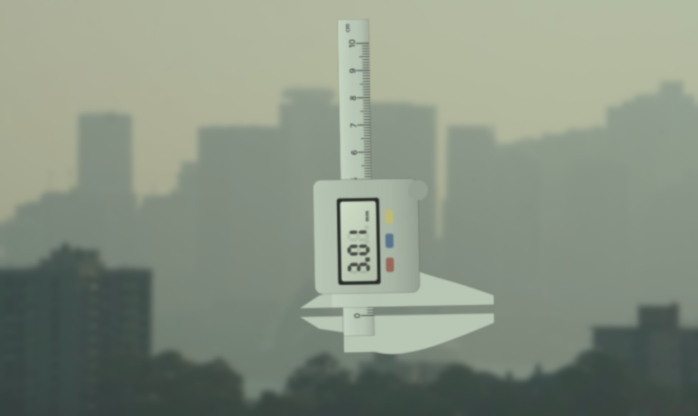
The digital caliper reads 3.01 mm
